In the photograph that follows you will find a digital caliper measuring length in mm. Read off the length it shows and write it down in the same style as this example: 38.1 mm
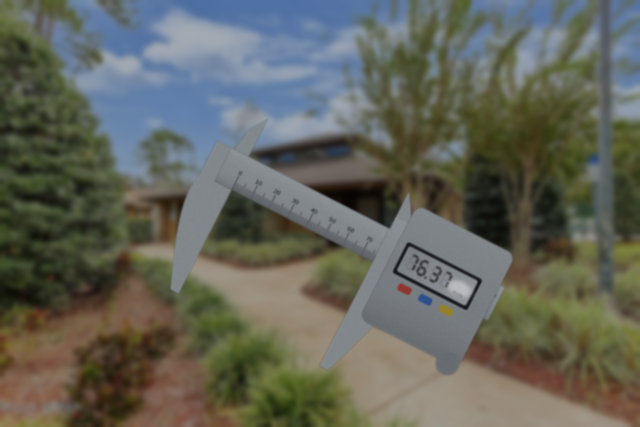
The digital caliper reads 76.37 mm
